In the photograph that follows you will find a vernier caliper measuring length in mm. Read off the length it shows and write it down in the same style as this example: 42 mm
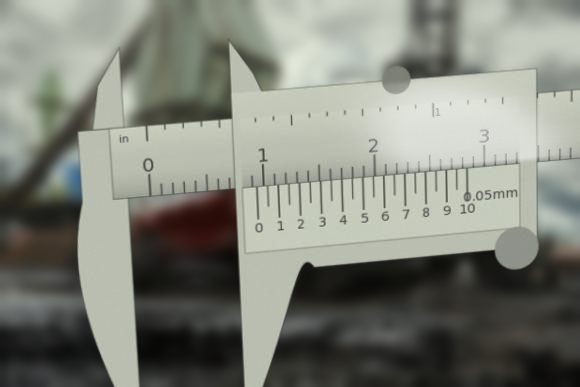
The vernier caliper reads 9.4 mm
